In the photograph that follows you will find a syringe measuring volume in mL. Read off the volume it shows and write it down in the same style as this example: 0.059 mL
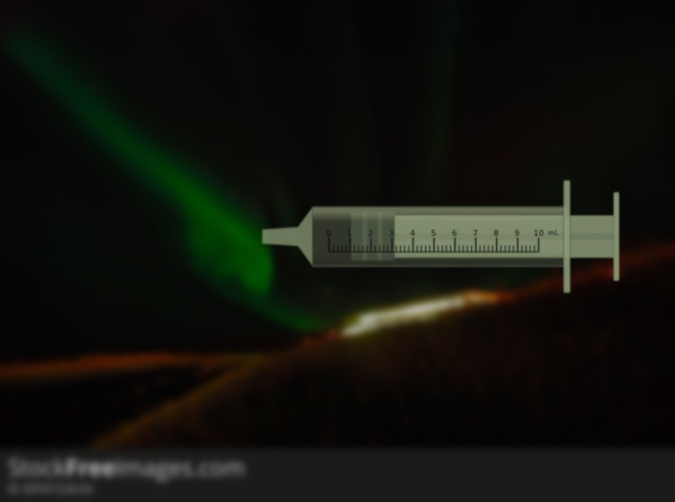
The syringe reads 1 mL
